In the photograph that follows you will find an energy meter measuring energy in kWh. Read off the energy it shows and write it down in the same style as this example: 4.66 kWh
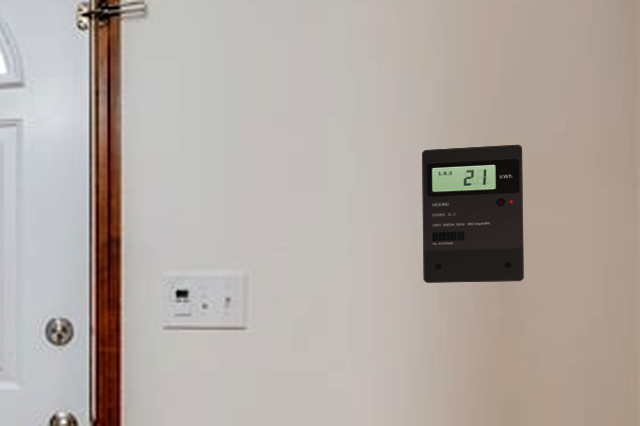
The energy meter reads 21 kWh
